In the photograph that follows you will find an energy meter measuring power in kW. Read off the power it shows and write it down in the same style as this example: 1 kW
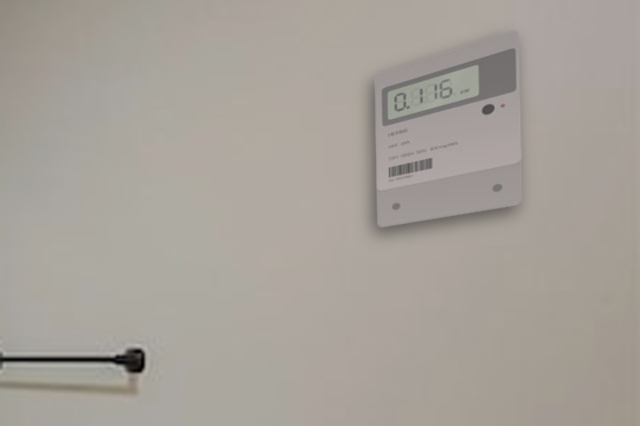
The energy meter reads 0.116 kW
